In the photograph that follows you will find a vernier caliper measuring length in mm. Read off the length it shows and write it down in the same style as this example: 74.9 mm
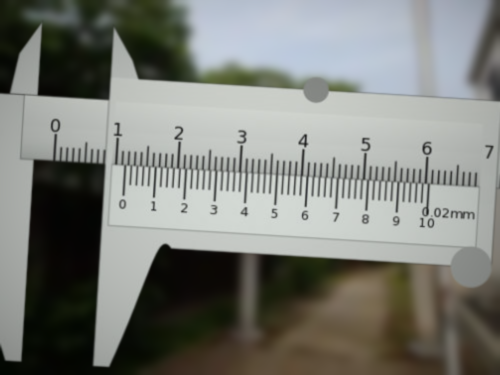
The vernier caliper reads 11.5 mm
